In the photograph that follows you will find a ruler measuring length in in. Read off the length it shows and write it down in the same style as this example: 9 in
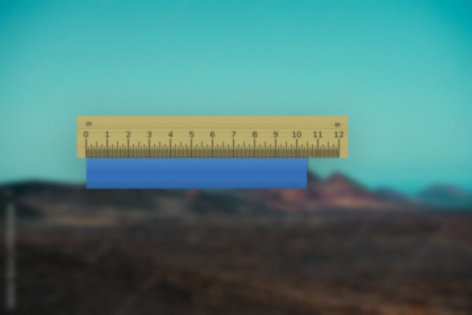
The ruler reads 10.5 in
